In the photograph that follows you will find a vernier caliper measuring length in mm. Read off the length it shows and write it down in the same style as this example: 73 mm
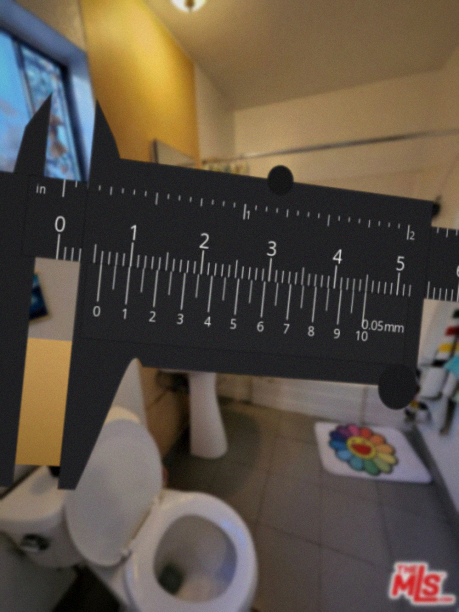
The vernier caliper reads 6.0 mm
